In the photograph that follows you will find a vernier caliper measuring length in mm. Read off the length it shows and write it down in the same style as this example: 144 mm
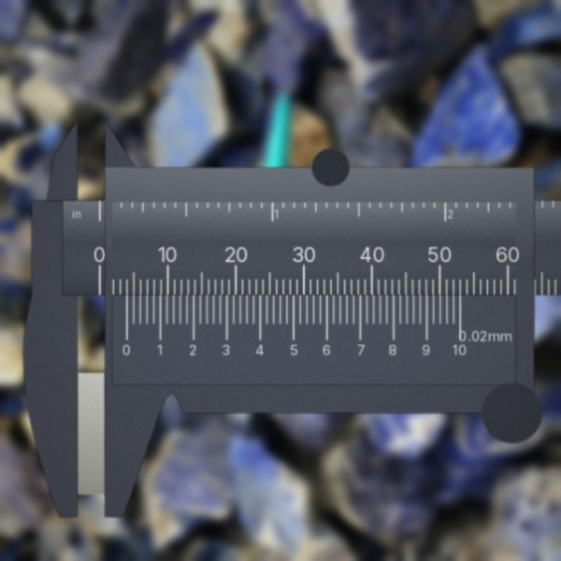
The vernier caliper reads 4.0 mm
